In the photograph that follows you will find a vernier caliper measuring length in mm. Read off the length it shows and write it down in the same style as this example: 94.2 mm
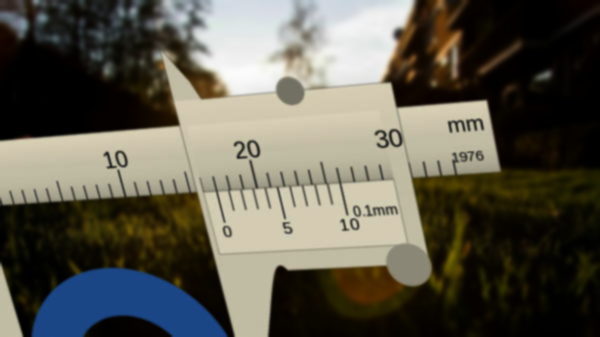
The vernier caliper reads 17.0 mm
